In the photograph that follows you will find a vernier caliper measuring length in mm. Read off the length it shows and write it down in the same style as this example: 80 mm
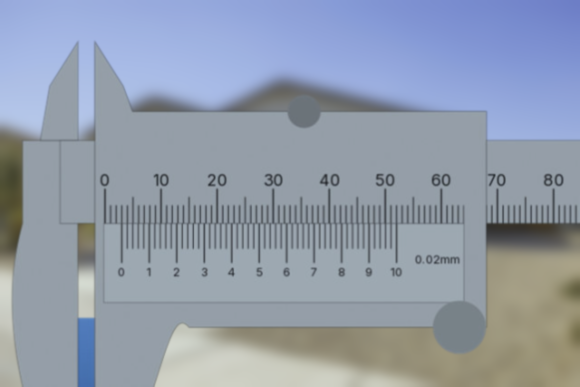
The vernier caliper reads 3.0 mm
